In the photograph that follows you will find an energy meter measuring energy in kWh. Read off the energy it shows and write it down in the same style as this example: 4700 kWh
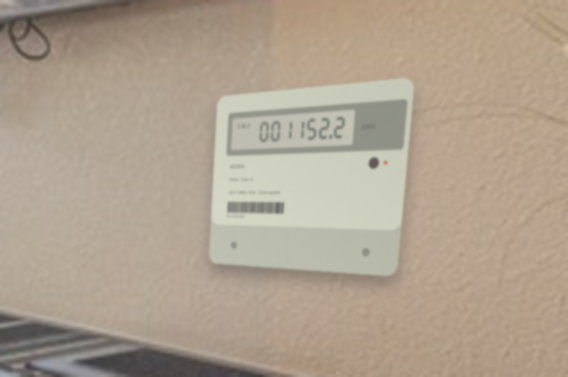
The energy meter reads 1152.2 kWh
